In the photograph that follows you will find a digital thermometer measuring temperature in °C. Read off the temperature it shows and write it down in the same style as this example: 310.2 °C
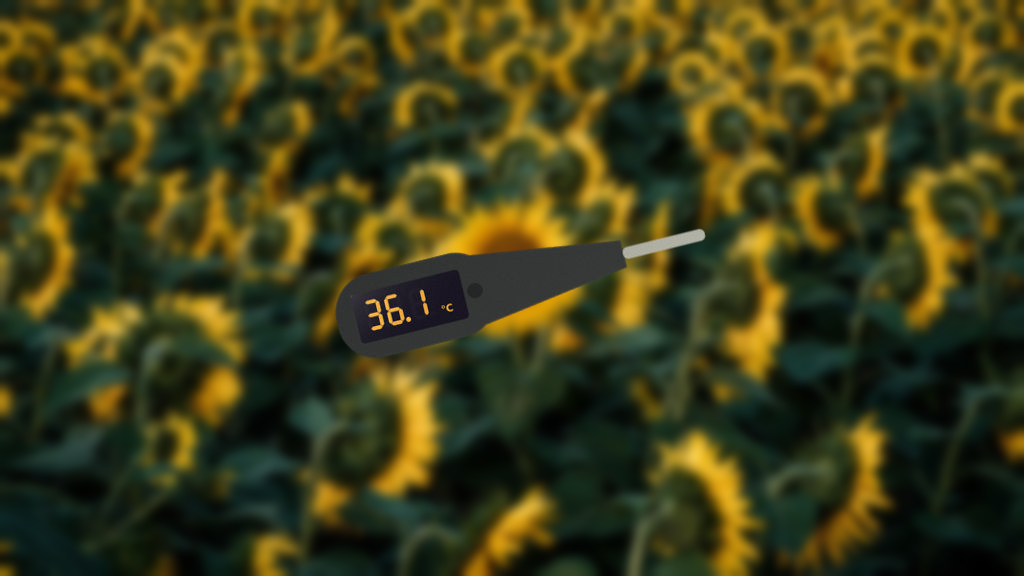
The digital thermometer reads 36.1 °C
